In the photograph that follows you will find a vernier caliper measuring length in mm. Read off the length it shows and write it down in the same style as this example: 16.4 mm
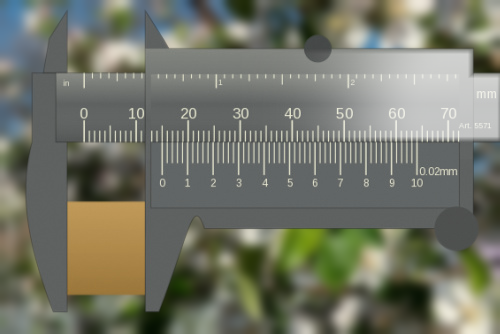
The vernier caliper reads 15.0 mm
